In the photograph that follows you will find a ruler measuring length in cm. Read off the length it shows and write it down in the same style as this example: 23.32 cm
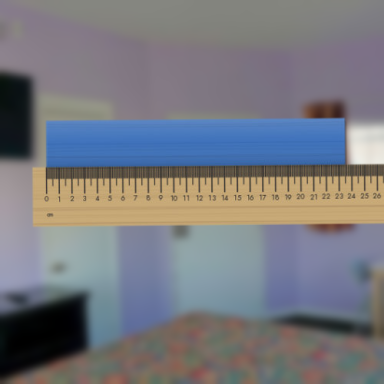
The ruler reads 23.5 cm
